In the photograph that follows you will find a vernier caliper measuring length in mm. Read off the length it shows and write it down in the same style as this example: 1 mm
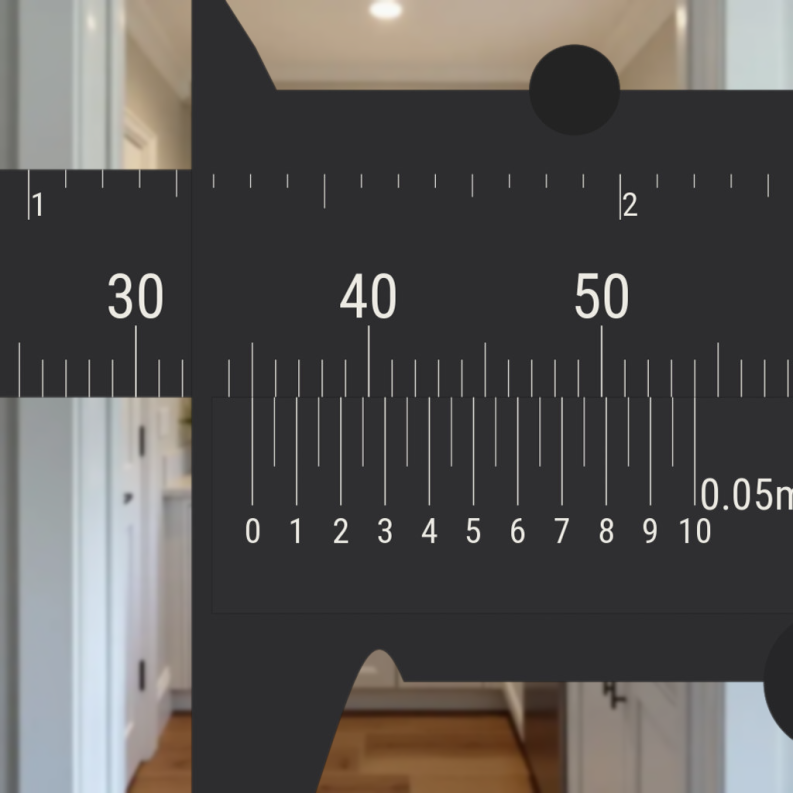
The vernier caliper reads 35.00 mm
